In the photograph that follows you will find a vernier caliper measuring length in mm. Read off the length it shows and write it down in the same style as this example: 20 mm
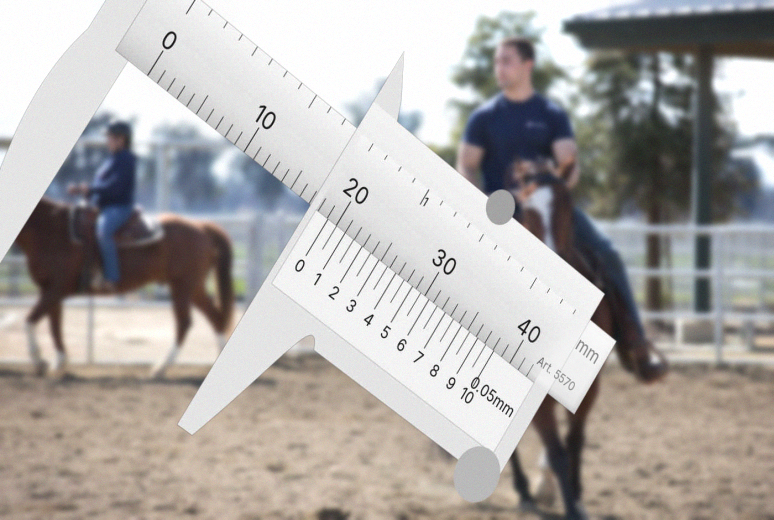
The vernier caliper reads 19.1 mm
